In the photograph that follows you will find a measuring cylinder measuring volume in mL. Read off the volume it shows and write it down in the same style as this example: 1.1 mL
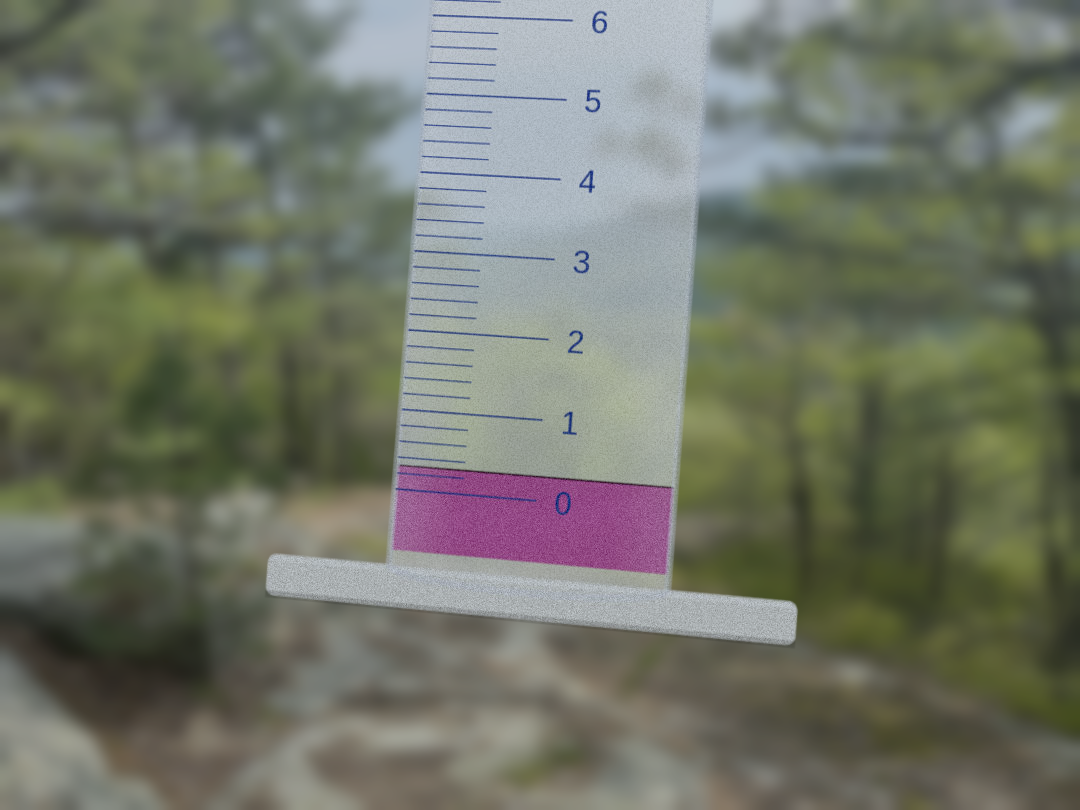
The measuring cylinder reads 0.3 mL
